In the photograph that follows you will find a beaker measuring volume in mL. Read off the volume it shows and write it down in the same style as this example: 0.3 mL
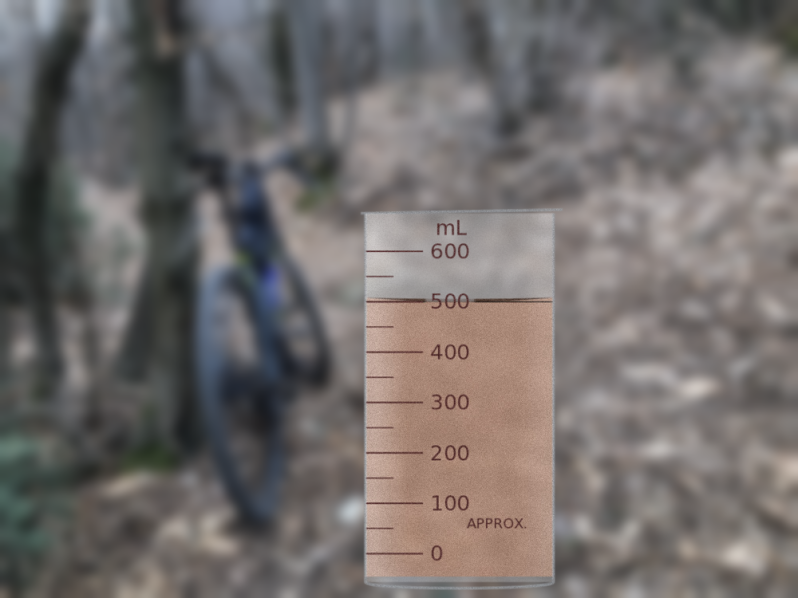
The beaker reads 500 mL
